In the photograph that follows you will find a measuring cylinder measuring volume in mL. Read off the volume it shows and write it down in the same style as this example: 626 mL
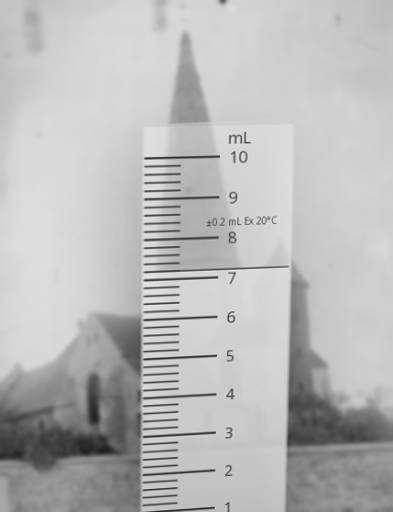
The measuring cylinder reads 7.2 mL
